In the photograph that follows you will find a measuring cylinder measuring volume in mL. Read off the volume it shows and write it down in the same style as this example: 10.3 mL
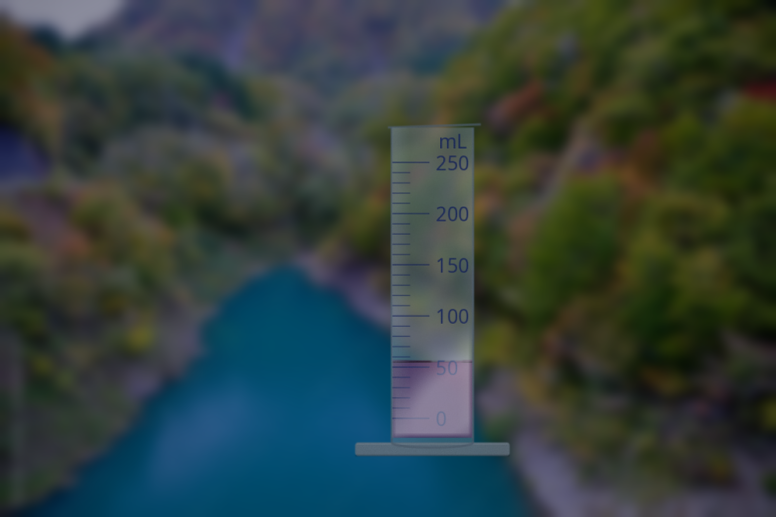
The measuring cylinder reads 55 mL
